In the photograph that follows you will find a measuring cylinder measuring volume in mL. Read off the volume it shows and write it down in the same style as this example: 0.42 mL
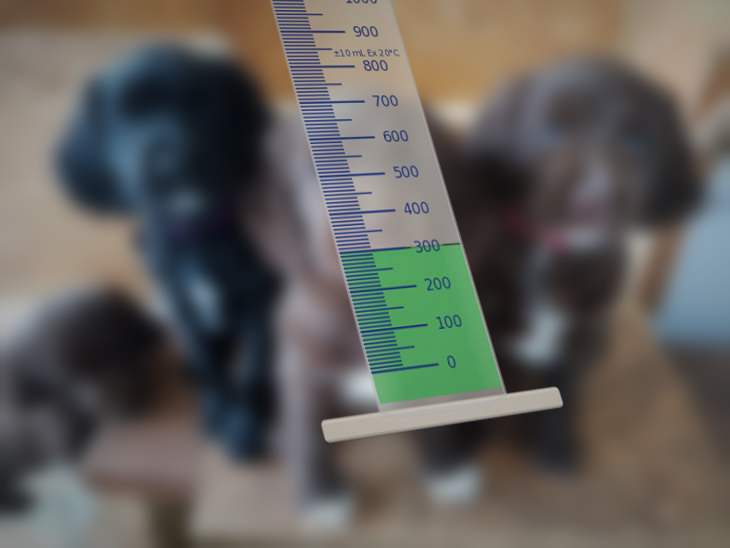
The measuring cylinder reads 300 mL
